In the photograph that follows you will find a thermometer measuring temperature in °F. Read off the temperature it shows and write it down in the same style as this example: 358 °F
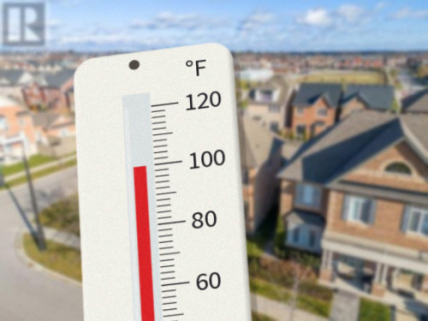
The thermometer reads 100 °F
